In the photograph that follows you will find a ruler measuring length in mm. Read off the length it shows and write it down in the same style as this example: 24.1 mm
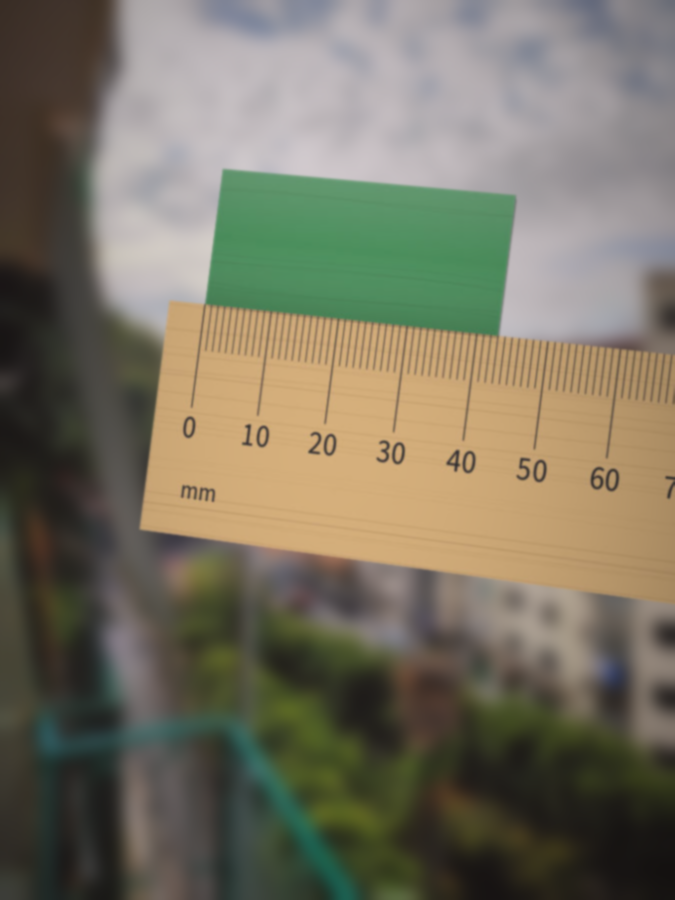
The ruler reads 43 mm
